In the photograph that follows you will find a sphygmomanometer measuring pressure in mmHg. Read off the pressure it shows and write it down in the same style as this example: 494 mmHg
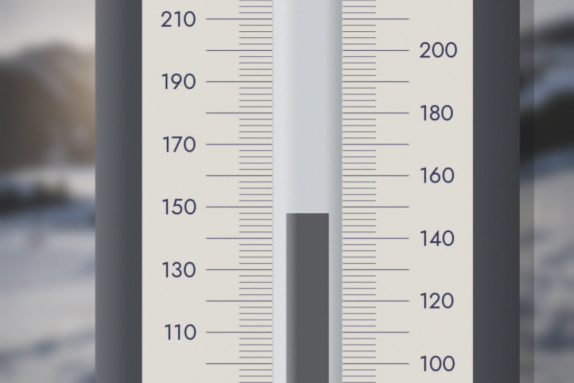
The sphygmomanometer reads 148 mmHg
